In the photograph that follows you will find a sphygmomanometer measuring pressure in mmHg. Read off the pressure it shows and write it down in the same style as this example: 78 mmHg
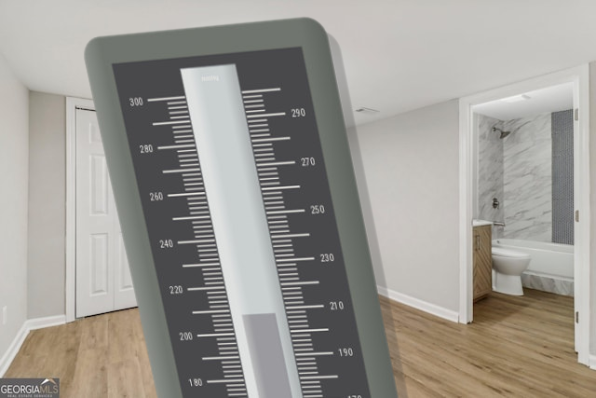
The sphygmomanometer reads 208 mmHg
